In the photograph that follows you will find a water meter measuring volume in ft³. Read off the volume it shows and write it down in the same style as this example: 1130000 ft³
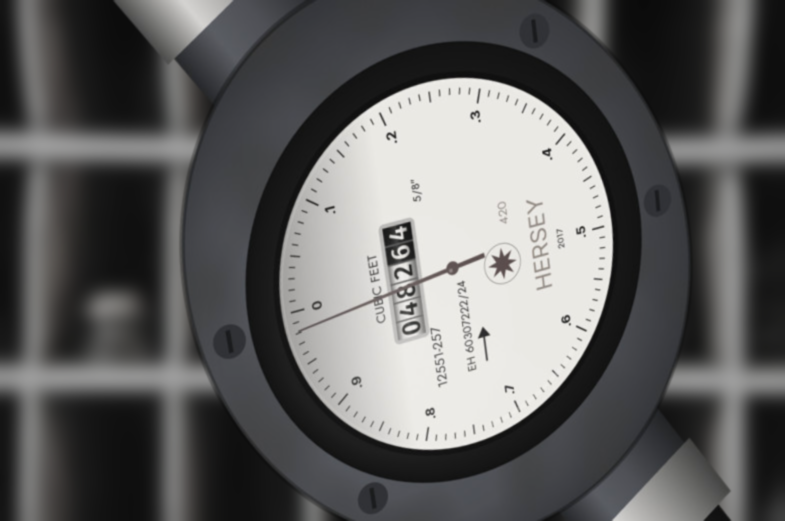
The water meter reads 48263.98 ft³
